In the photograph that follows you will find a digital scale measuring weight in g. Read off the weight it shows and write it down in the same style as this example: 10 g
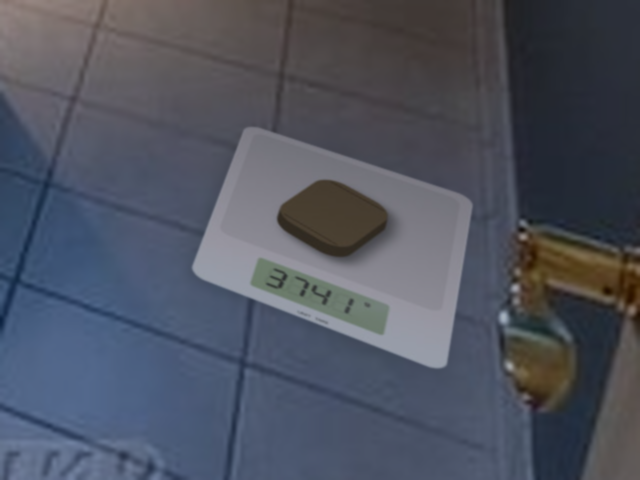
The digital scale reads 3741 g
